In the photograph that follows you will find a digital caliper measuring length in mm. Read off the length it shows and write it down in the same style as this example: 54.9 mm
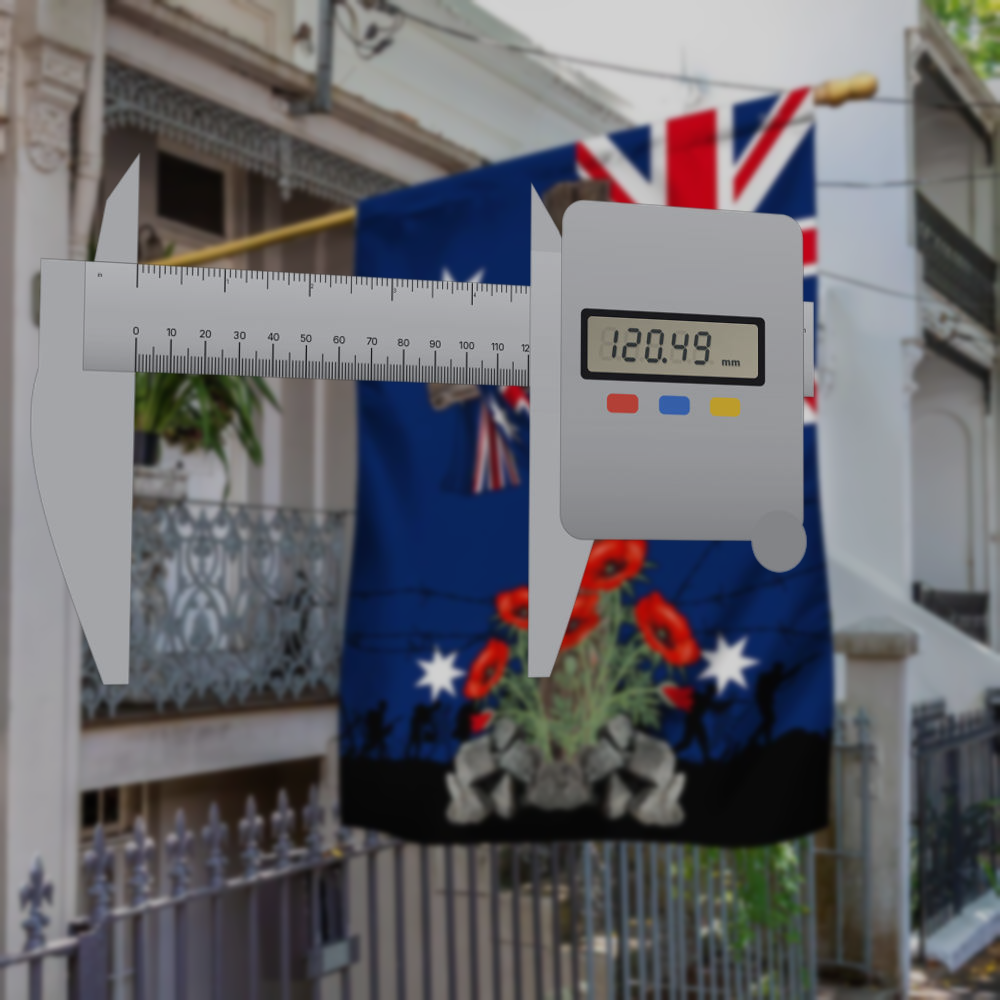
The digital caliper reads 120.49 mm
